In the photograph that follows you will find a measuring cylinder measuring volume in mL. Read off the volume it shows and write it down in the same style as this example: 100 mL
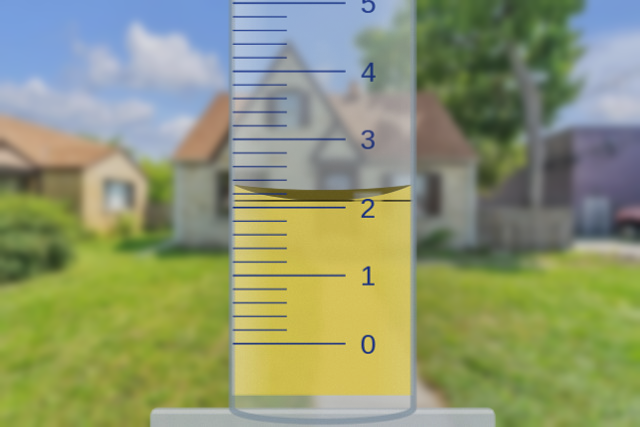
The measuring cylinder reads 2.1 mL
